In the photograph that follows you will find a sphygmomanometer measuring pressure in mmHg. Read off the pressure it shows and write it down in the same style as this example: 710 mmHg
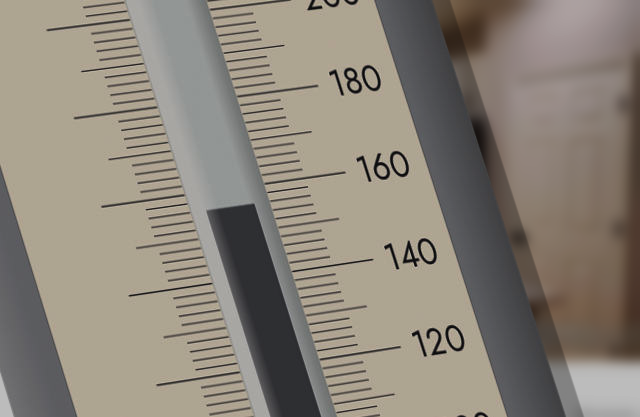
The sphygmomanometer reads 156 mmHg
